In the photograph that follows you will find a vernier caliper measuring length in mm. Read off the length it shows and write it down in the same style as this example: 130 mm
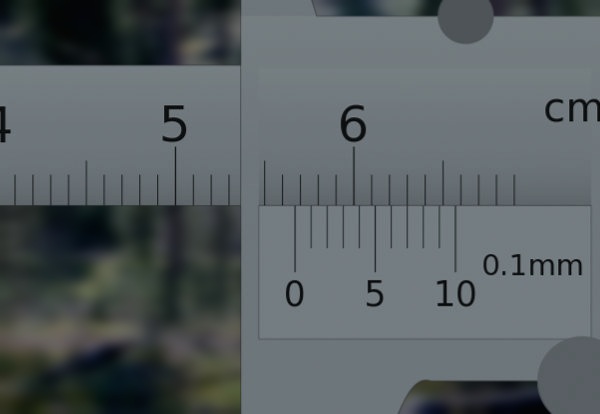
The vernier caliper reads 56.7 mm
